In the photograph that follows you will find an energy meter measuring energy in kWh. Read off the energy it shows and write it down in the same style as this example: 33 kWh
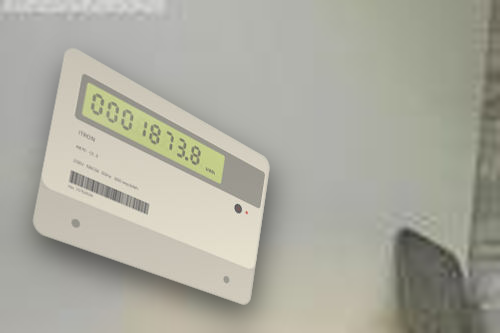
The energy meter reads 1873.8 kWh
